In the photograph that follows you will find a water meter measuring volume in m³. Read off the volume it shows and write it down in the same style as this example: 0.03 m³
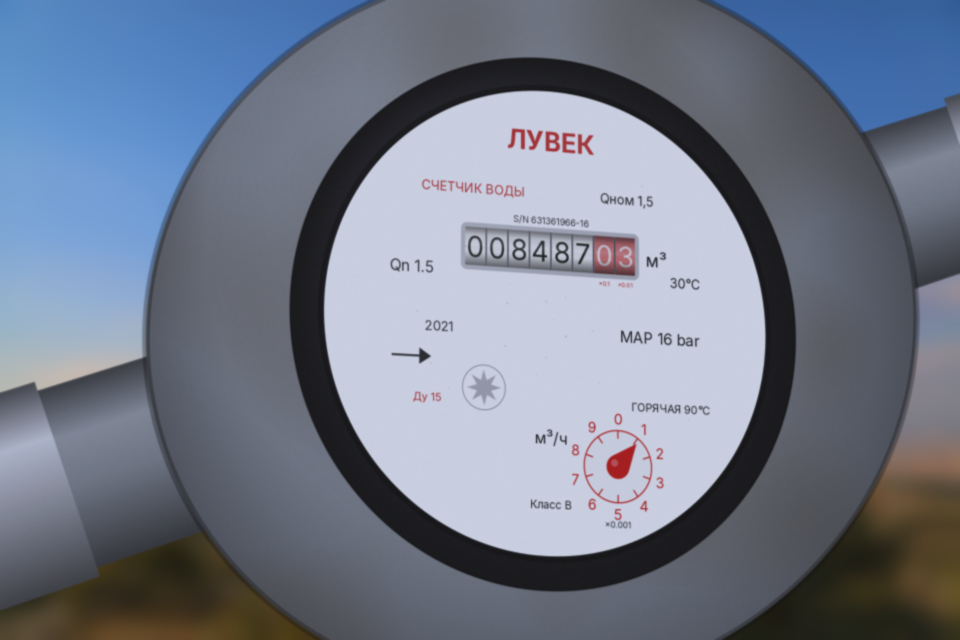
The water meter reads 8487.031 m³
